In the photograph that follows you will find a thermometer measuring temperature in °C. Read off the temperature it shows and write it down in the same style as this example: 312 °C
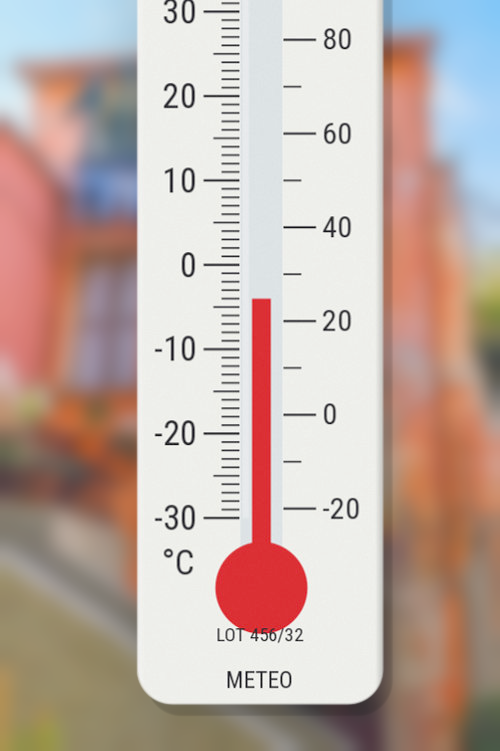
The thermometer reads -4 °C
